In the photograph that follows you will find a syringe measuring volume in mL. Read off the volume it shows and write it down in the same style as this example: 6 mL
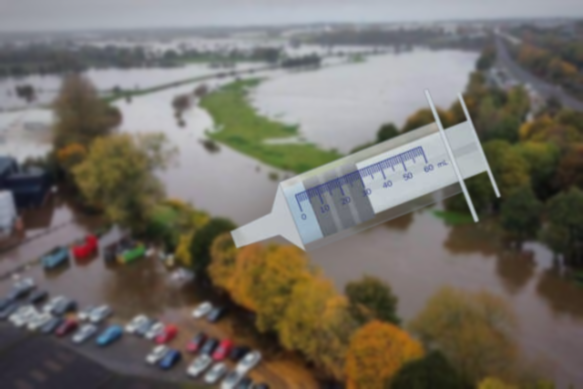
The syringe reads 5 mL
